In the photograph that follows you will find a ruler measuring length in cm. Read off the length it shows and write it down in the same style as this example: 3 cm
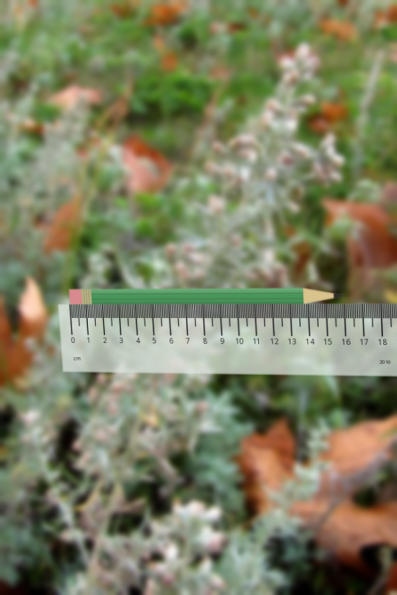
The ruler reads 16 cm
